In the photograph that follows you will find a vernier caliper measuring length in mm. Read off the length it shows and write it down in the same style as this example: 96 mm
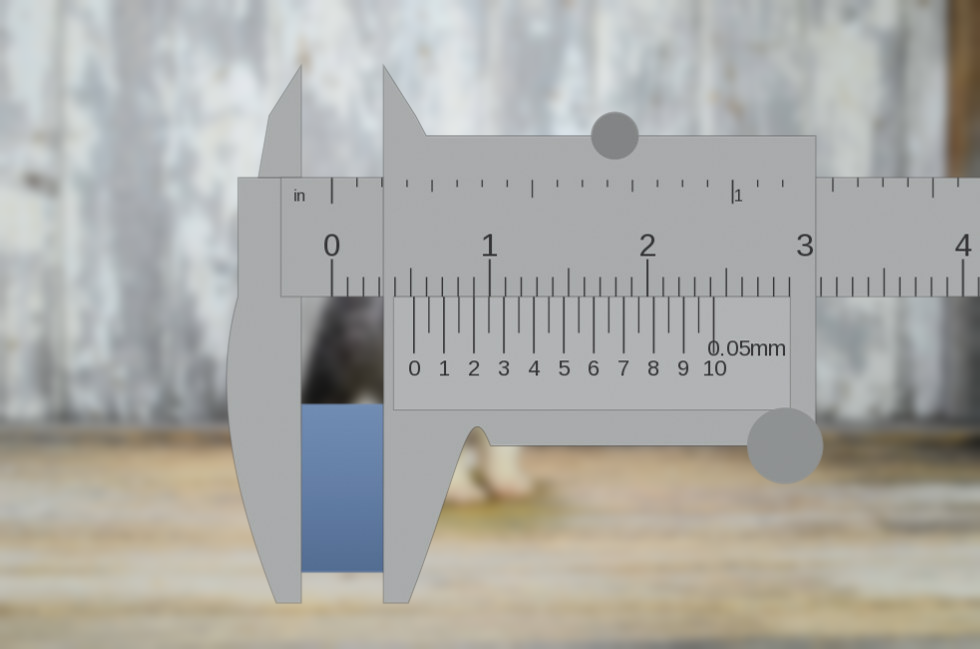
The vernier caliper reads 5.2 mm
